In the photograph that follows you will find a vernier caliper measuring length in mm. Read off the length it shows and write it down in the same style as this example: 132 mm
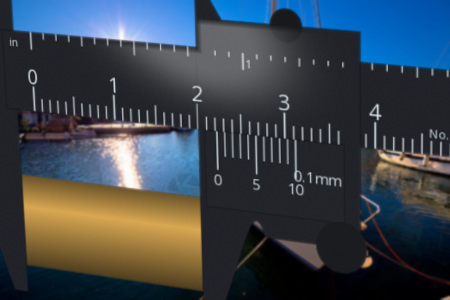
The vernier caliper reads 22.2 mm
